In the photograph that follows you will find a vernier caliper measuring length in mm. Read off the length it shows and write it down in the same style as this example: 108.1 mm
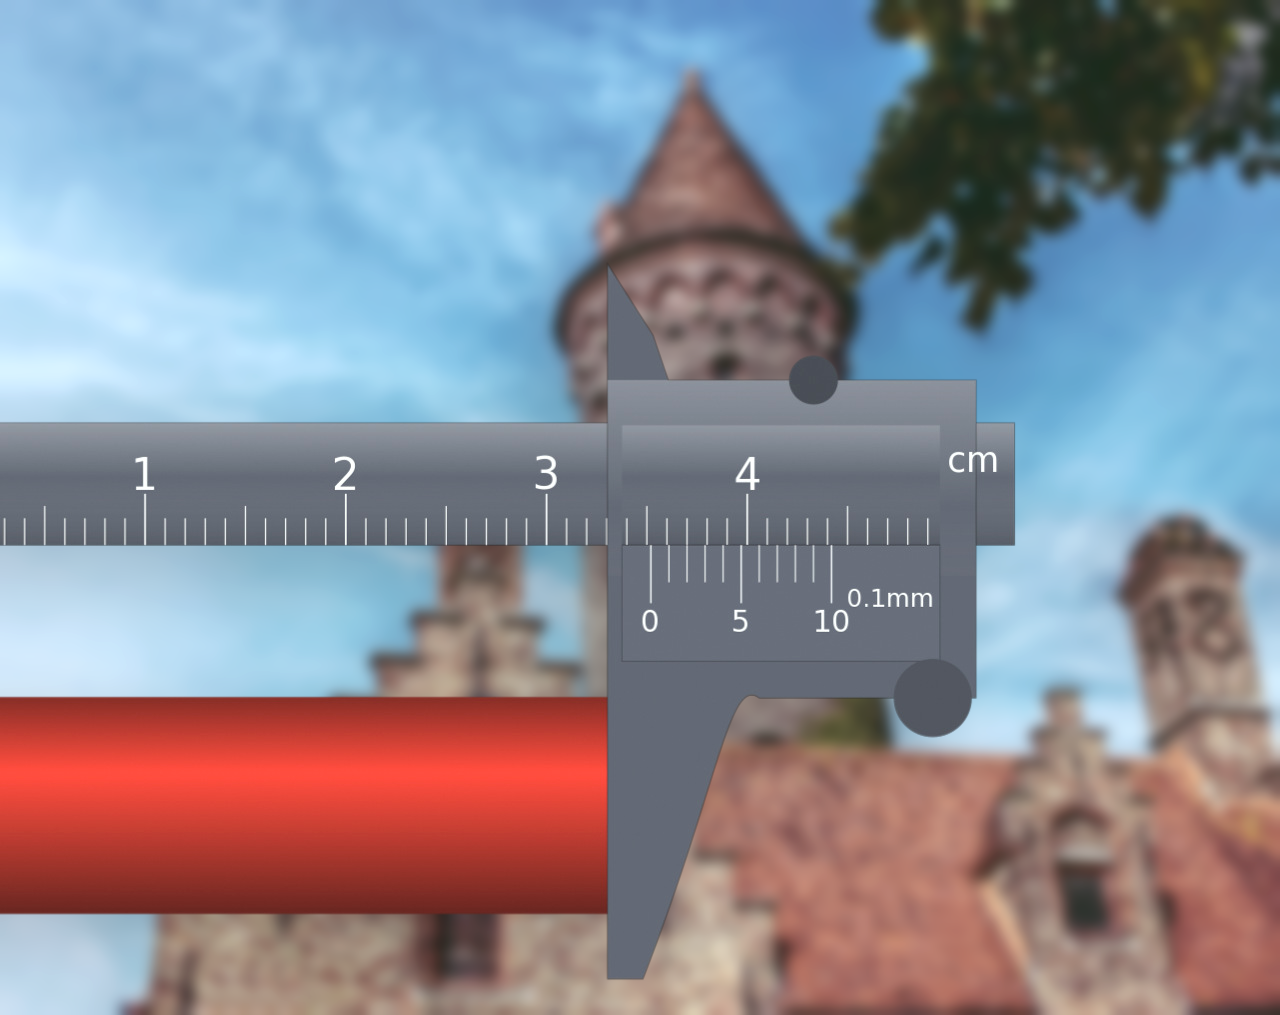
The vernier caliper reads 35.2 mm
